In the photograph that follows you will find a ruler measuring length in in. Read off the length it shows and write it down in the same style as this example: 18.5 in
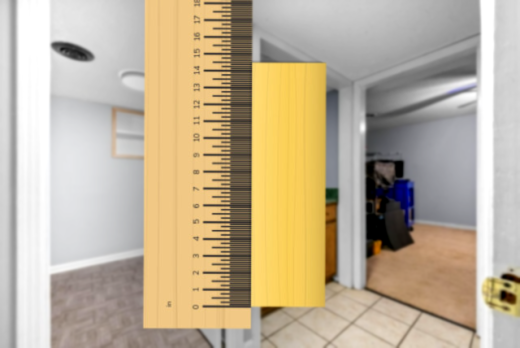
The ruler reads 14.5 in
